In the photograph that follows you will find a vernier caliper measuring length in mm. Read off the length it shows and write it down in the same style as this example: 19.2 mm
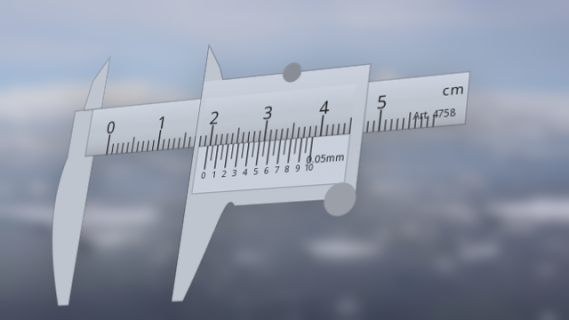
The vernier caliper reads 19.6 mm
